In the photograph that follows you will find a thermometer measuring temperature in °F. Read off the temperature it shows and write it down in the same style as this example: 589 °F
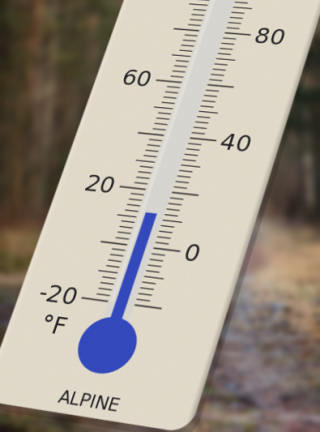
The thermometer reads 12 °F
